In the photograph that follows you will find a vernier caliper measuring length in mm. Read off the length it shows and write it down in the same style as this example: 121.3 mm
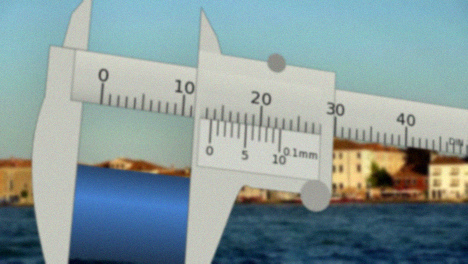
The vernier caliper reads 13.6 mm
